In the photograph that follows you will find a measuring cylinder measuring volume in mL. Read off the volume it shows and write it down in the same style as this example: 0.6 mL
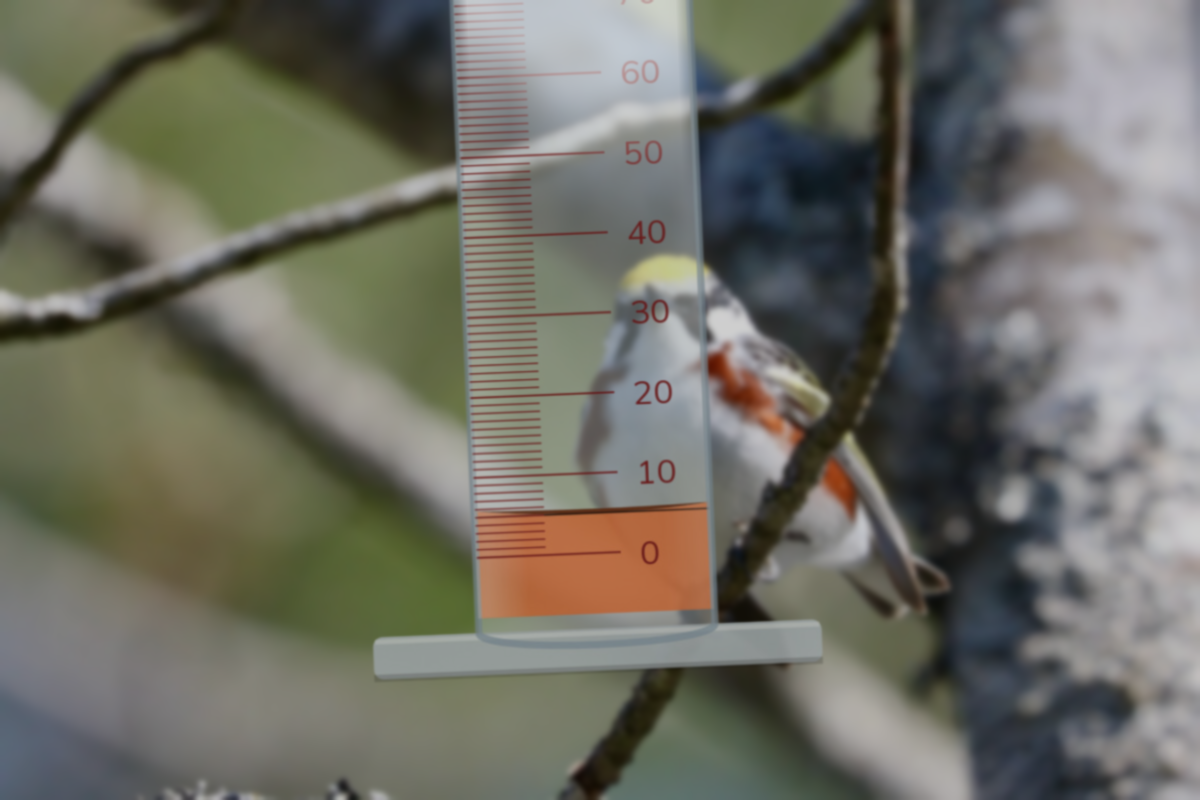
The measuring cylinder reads 5 mL
